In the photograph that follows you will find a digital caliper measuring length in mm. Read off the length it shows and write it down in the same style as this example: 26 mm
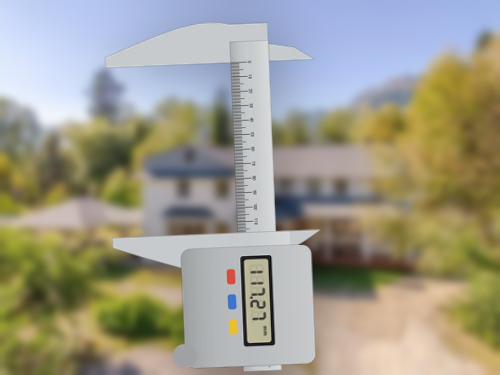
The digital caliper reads 117.27 mm
